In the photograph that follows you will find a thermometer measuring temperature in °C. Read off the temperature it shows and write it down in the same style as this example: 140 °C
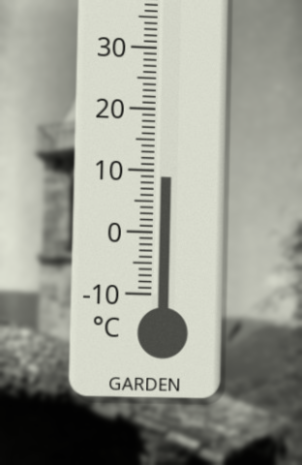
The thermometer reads 9 °C
